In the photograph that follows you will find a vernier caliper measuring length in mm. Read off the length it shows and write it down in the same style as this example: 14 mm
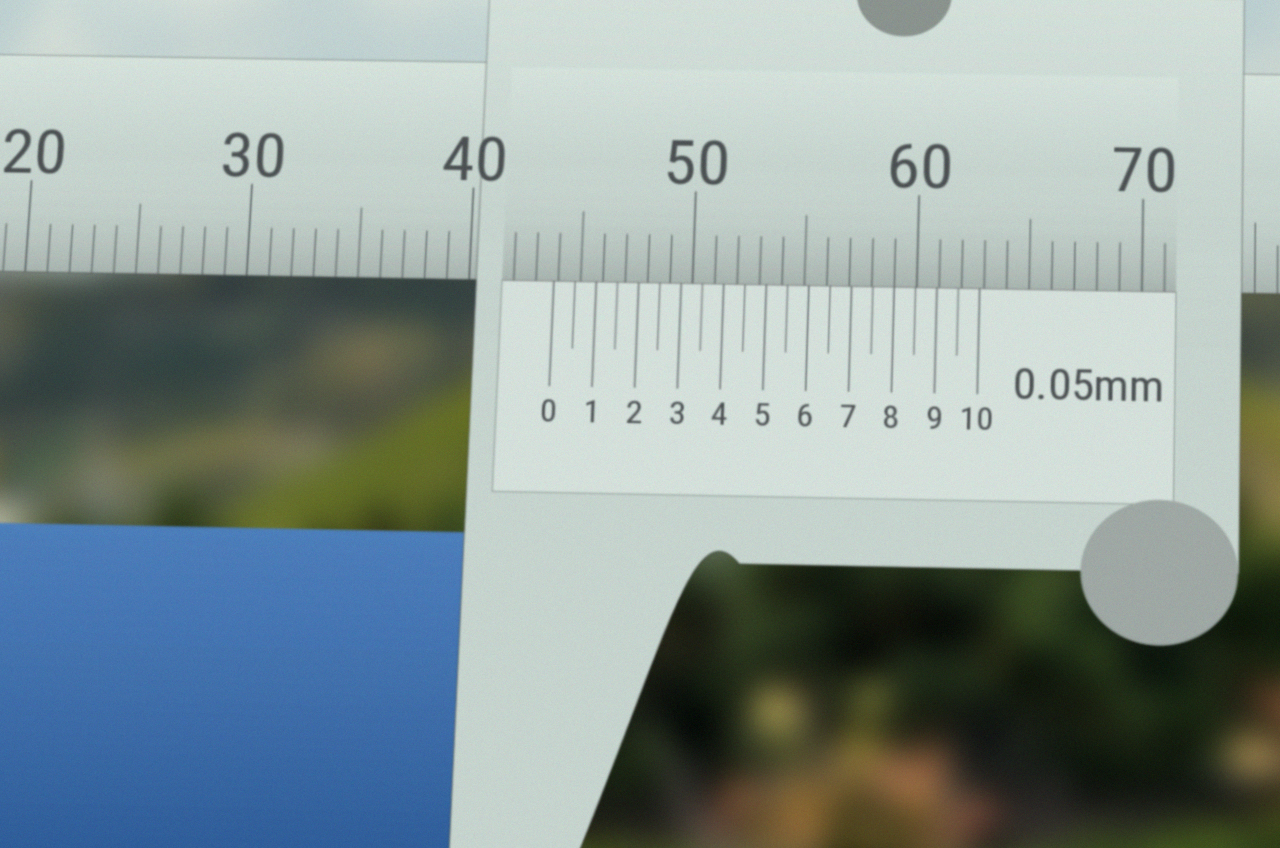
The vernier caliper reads 43.8 mm
